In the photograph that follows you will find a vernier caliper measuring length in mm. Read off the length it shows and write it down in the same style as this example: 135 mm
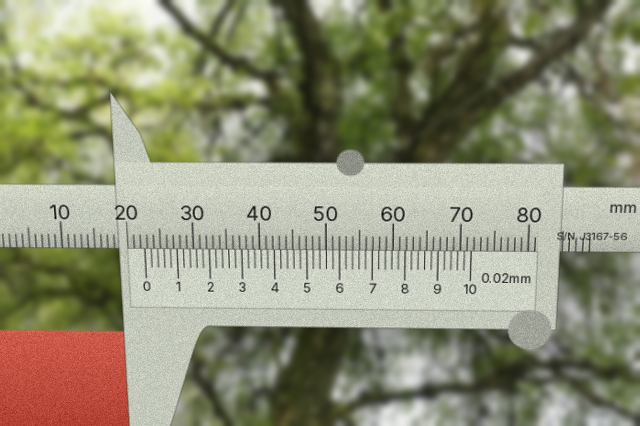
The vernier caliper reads 22.6 mm
